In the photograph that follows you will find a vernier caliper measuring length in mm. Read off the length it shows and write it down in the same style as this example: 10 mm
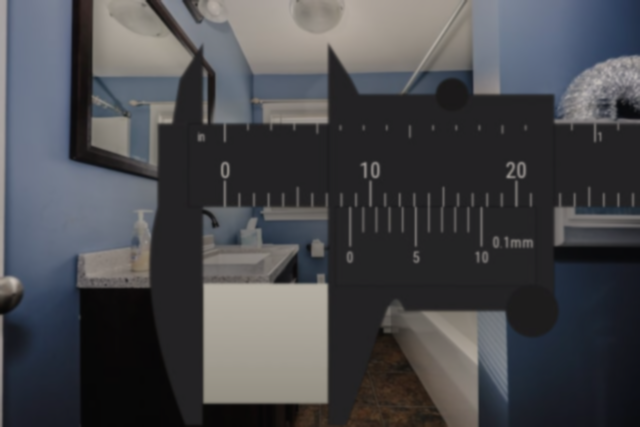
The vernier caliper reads 8.6 mm
